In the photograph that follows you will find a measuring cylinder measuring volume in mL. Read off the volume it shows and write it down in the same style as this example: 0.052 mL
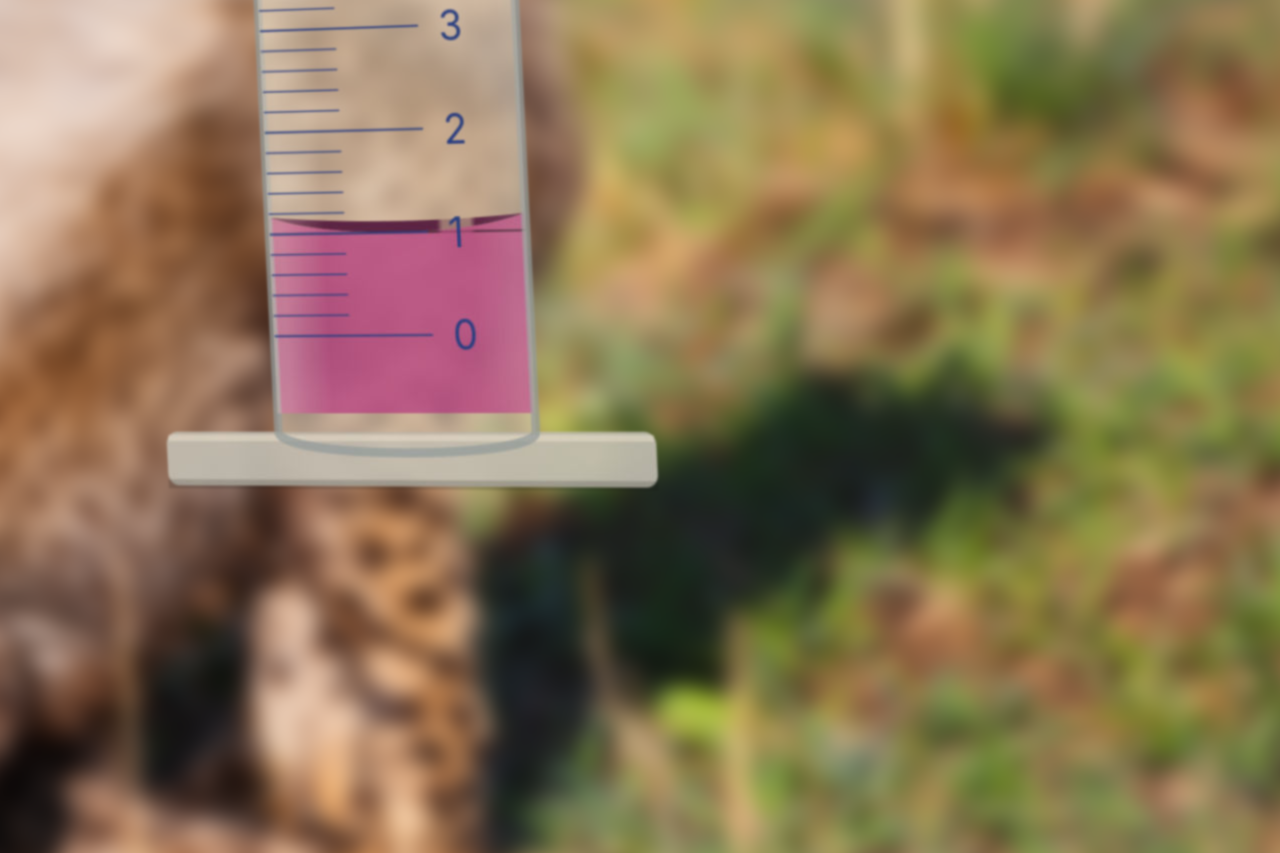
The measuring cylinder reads 1 mL
